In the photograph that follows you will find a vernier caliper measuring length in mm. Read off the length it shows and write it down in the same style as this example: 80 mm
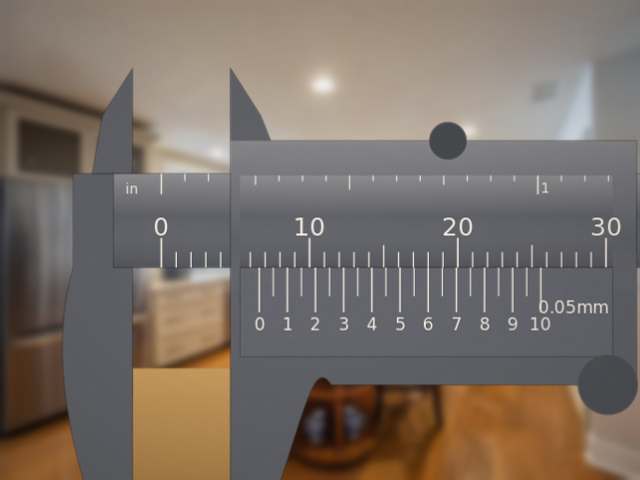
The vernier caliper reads 6.6 mm
